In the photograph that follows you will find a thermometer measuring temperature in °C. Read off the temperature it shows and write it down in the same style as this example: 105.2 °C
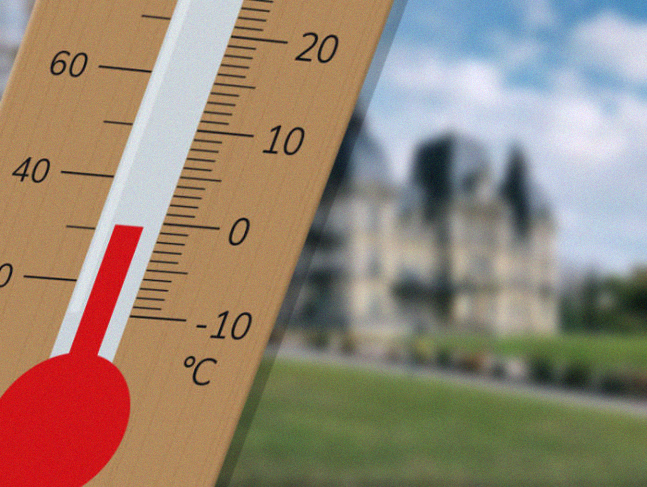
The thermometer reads -0.5 °C
